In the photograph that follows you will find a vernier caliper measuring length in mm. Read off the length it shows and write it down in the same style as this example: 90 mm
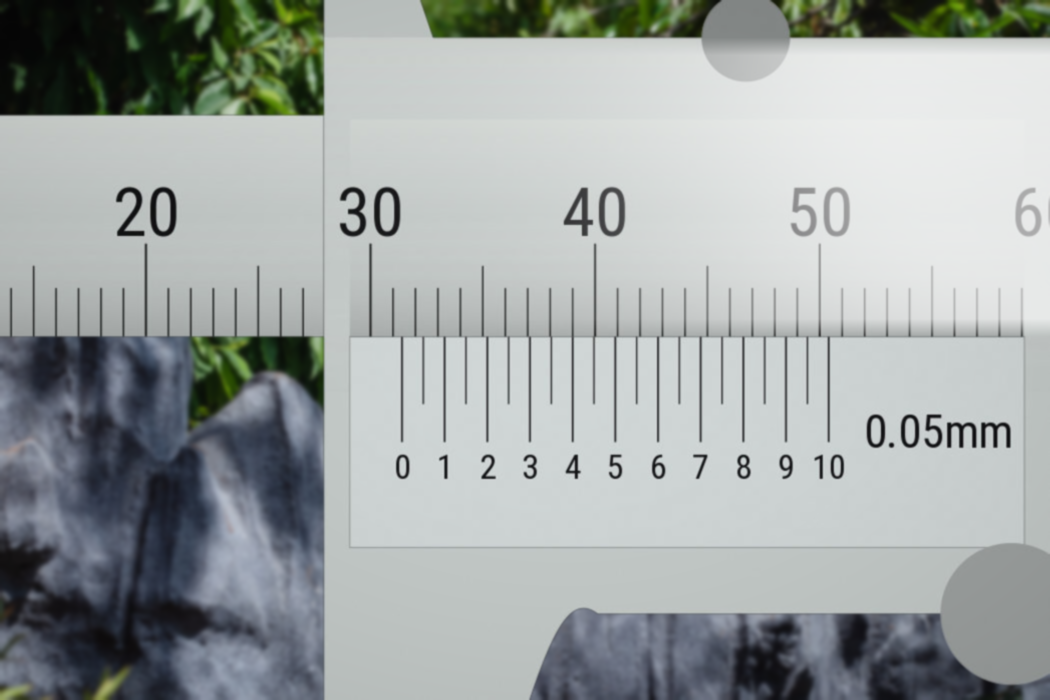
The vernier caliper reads 31.4 mm
